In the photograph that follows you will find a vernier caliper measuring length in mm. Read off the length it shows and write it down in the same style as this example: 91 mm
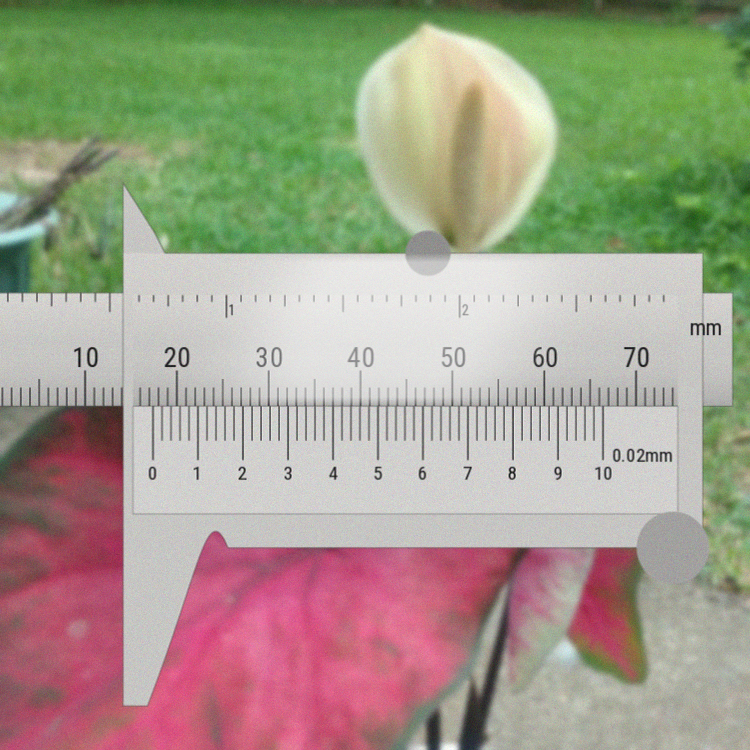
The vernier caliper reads 17.4 mm
